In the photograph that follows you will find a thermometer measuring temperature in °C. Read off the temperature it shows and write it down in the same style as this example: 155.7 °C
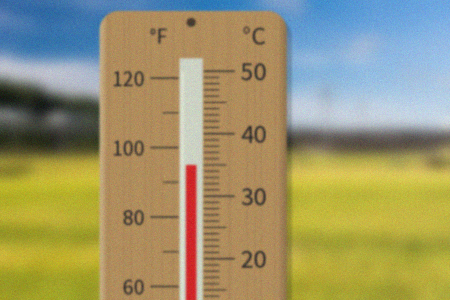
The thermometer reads 35 °C
